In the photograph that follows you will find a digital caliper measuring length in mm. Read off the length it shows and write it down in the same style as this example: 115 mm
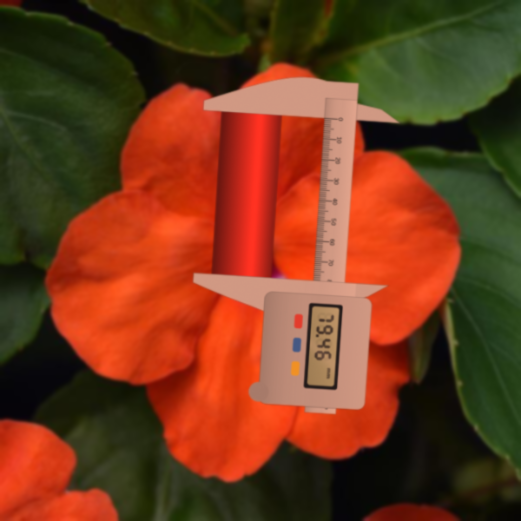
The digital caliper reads 79.46 mm
